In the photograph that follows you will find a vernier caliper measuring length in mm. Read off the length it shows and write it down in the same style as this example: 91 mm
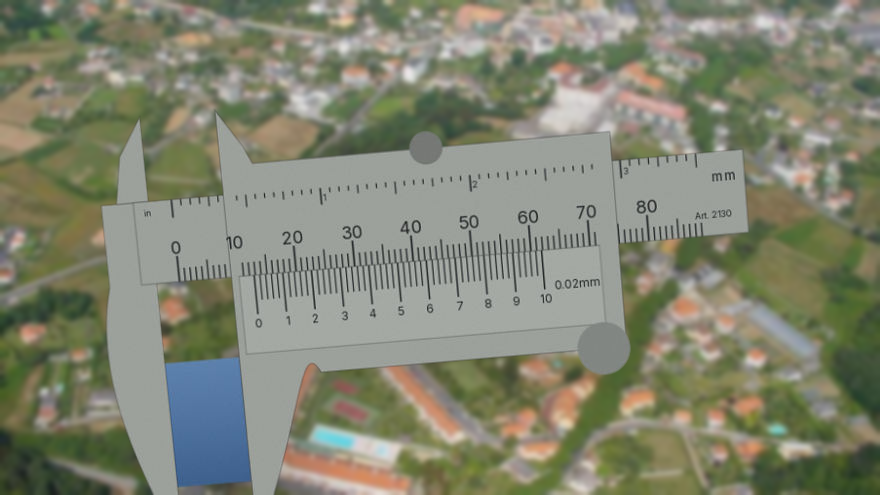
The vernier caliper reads 12.8 mm
